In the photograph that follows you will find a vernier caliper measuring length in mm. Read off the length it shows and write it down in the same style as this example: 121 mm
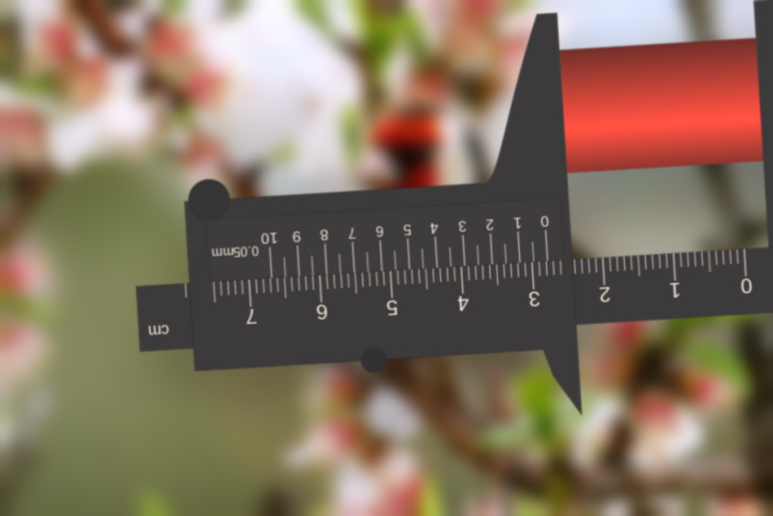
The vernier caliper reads 27.8 mm
